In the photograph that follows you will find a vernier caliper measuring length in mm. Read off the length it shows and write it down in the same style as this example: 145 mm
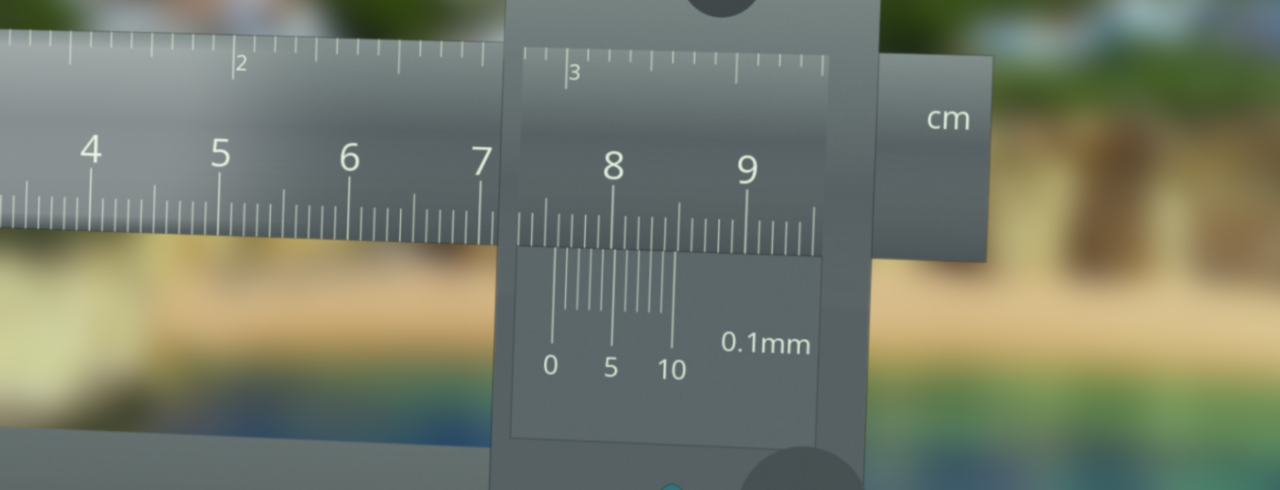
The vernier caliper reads 75.8 mm
